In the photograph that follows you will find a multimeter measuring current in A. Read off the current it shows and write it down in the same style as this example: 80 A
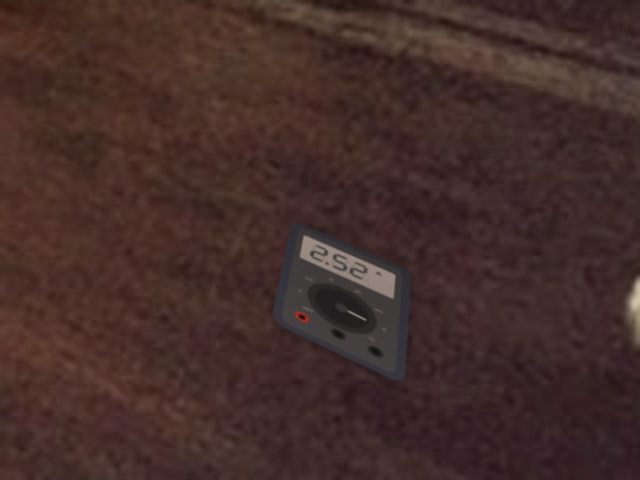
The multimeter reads 2.52 A
